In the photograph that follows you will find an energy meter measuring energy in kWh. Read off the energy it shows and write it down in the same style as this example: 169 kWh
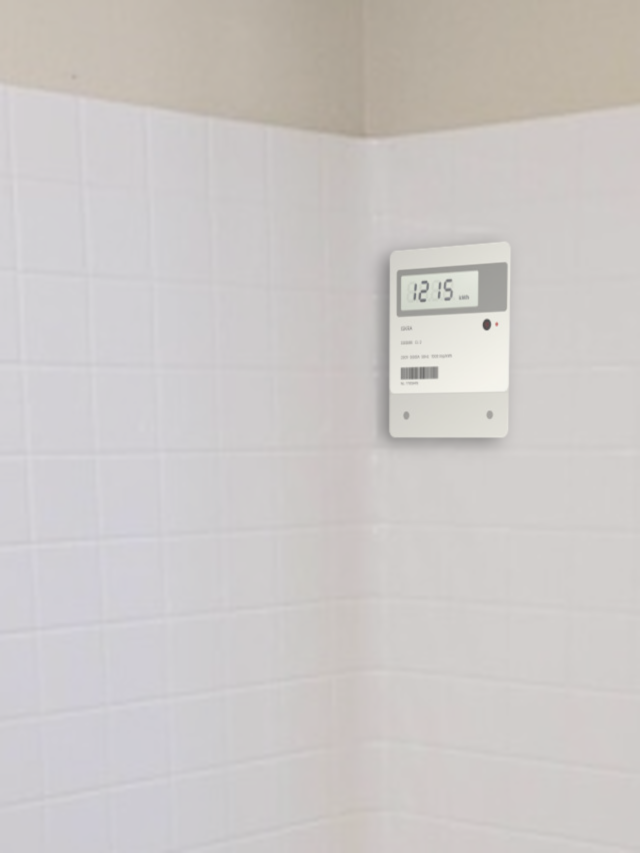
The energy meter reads 1215 kWh
